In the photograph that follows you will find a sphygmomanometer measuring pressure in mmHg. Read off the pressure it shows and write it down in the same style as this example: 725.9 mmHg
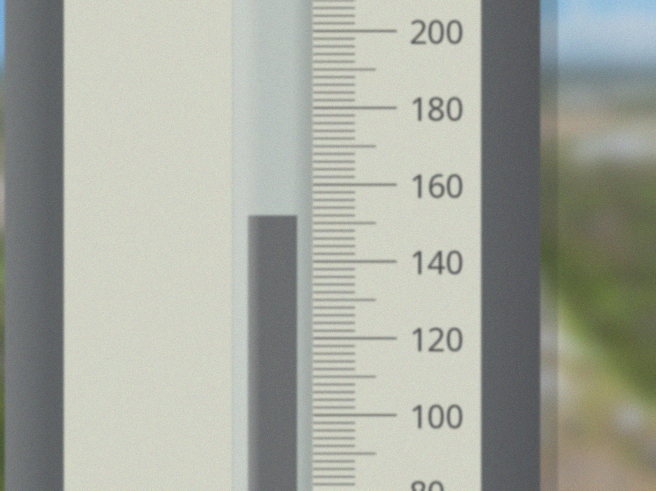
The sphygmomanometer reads 152 mmHg
